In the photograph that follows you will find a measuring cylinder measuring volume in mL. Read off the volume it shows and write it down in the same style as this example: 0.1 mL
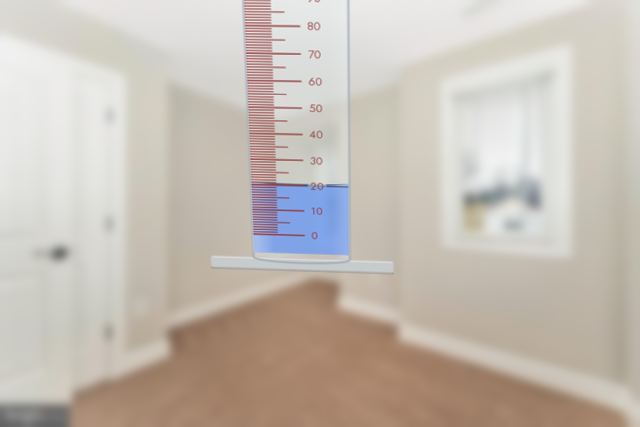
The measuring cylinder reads 20 mL
